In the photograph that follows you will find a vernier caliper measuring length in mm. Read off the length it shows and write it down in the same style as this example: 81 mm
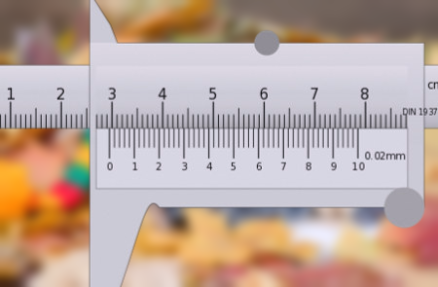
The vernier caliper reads 29.5 mm
